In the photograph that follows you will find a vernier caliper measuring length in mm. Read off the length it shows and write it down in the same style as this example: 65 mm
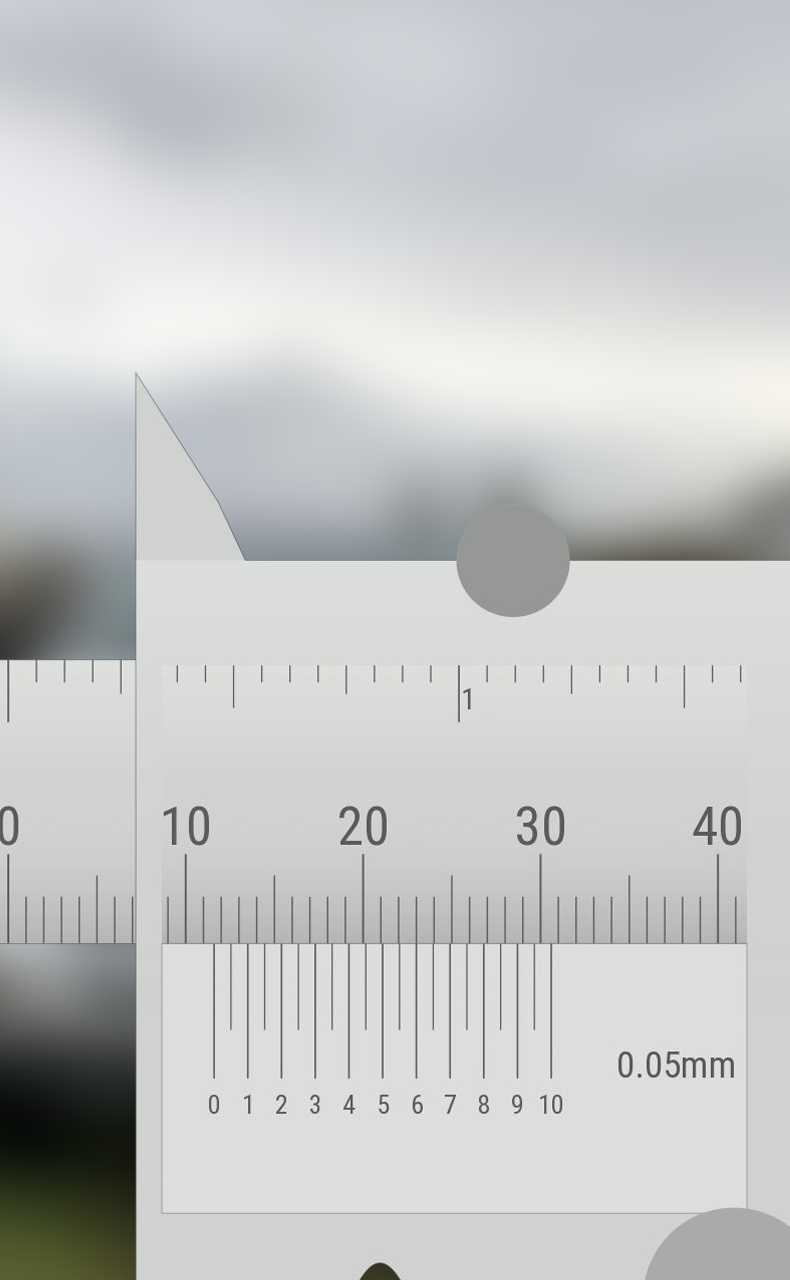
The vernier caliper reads 11.6 mm
